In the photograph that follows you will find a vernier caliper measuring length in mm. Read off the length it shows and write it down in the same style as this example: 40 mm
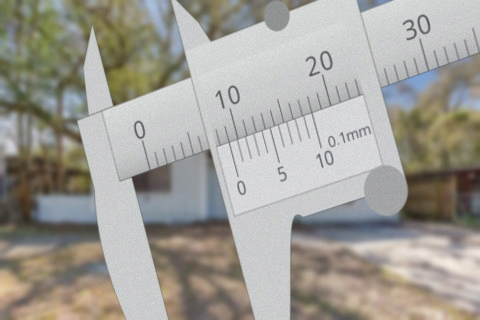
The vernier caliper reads 9.0 mm
